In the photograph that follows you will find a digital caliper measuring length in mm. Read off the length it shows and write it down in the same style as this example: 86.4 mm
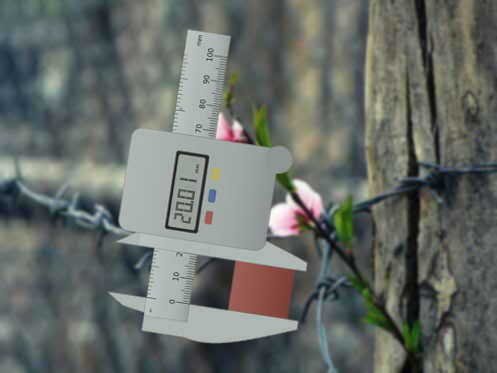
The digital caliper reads 20.01 mm
